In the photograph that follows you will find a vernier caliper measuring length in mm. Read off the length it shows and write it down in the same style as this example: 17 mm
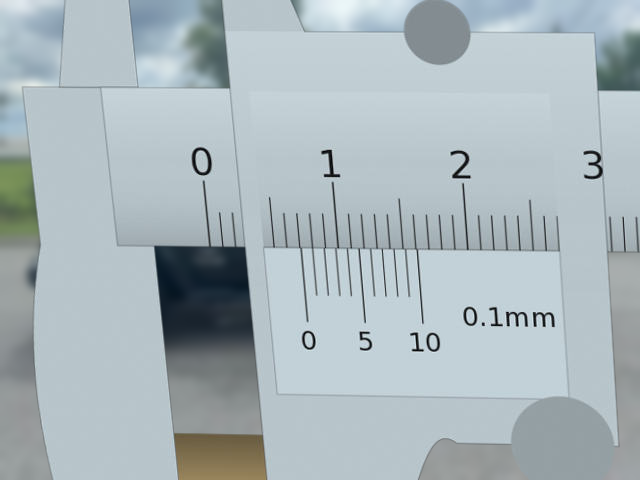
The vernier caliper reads 7.1 mm
